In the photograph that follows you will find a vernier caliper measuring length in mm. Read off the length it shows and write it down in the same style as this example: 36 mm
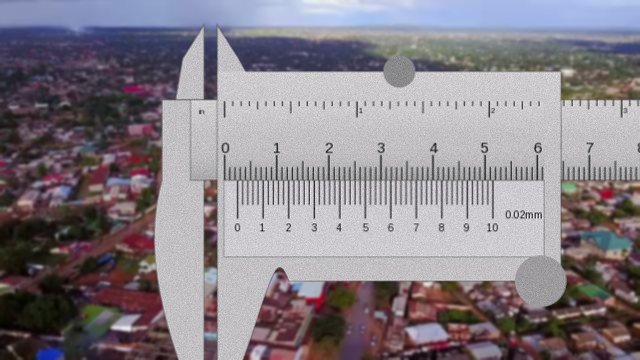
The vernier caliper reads 2.5 mm
